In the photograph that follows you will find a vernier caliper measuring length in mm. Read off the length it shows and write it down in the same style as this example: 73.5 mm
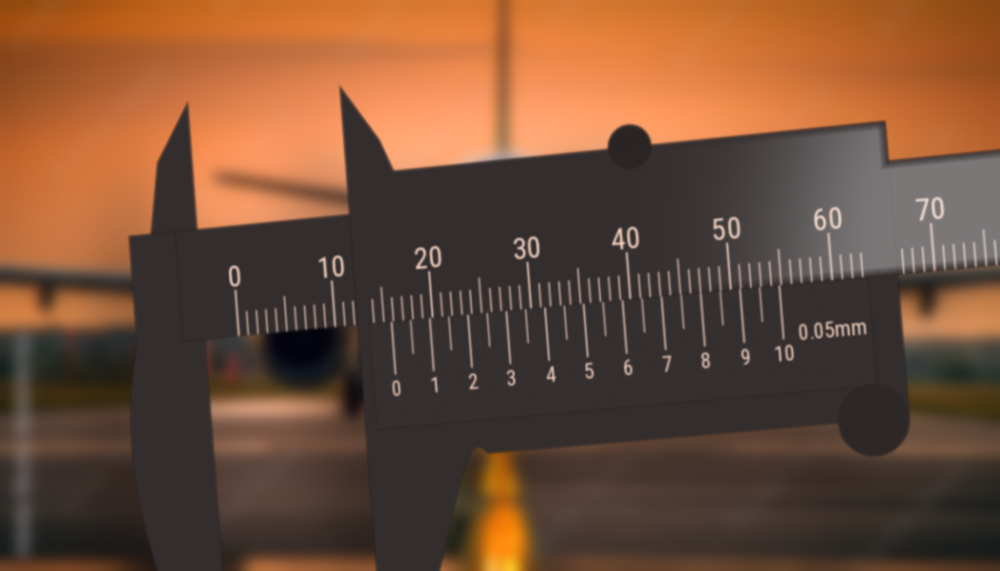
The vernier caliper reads 15.8 mm
